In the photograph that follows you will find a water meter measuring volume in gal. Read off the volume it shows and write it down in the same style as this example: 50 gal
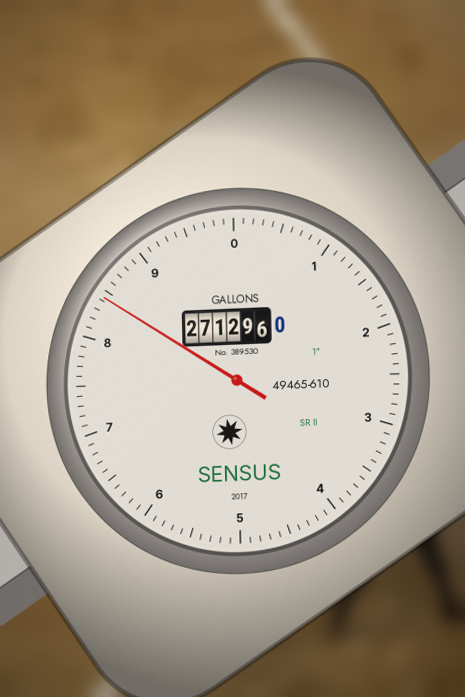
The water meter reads 2712958.4 gal
